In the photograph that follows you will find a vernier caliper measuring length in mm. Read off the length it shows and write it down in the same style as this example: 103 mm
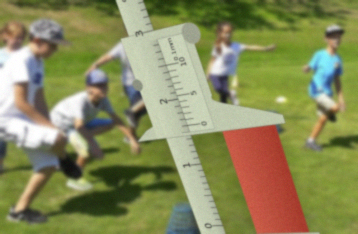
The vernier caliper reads 16.0 mm
